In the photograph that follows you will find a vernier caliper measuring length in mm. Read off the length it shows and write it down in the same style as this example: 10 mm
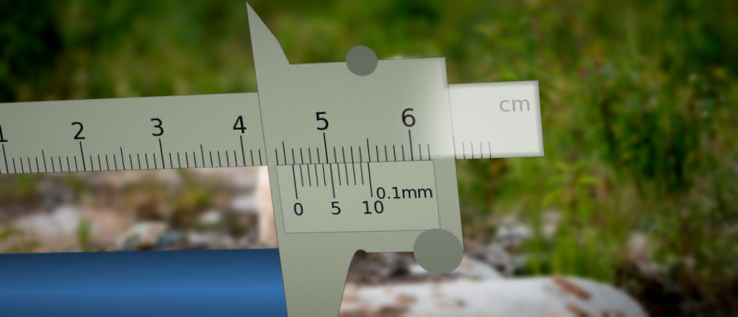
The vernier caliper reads 45.8 mm
